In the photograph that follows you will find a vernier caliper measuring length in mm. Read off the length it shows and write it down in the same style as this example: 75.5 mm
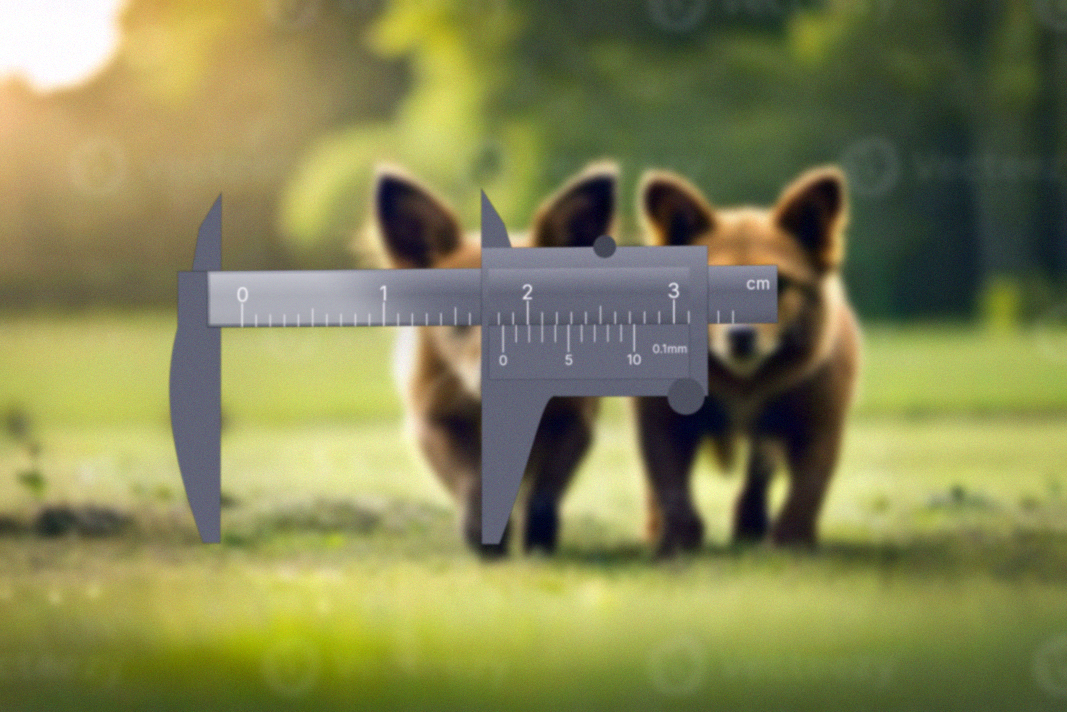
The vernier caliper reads 18.3 mm
